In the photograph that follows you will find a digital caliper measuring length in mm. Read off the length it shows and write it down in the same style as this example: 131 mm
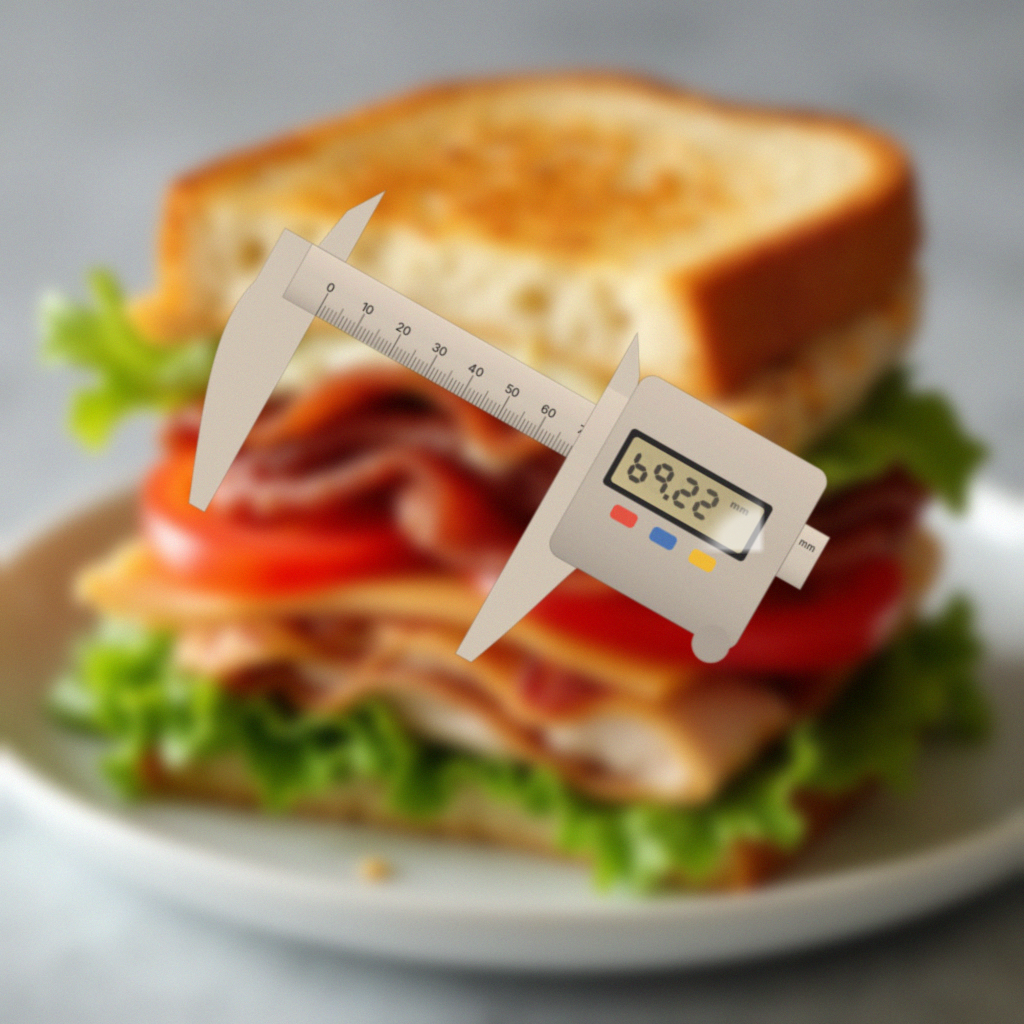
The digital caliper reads 69.22 mm
